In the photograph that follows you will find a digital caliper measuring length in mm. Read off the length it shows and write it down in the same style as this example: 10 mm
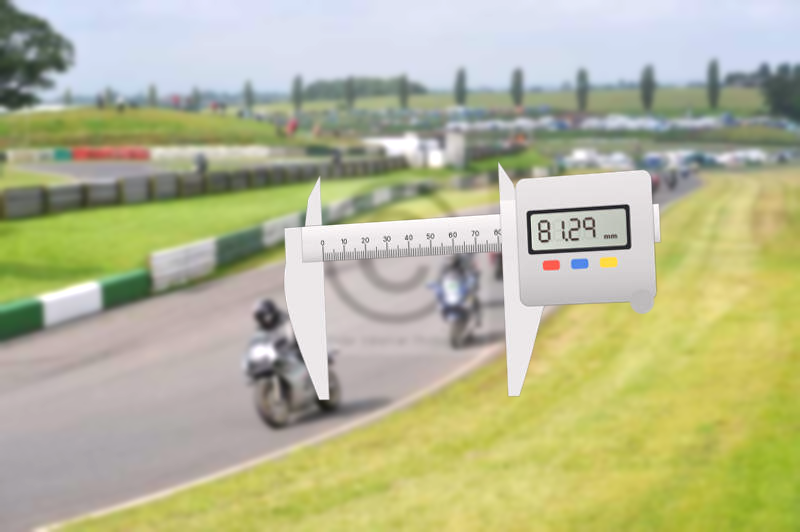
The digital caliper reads 81.29 mm
